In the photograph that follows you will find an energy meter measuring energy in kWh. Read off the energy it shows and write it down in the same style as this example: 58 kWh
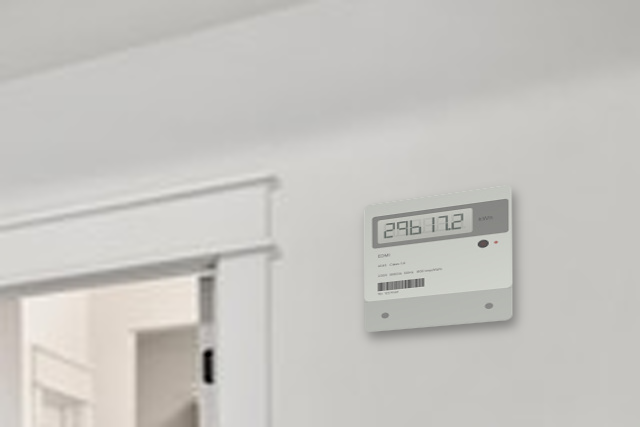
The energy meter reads 29617.2 kWh
